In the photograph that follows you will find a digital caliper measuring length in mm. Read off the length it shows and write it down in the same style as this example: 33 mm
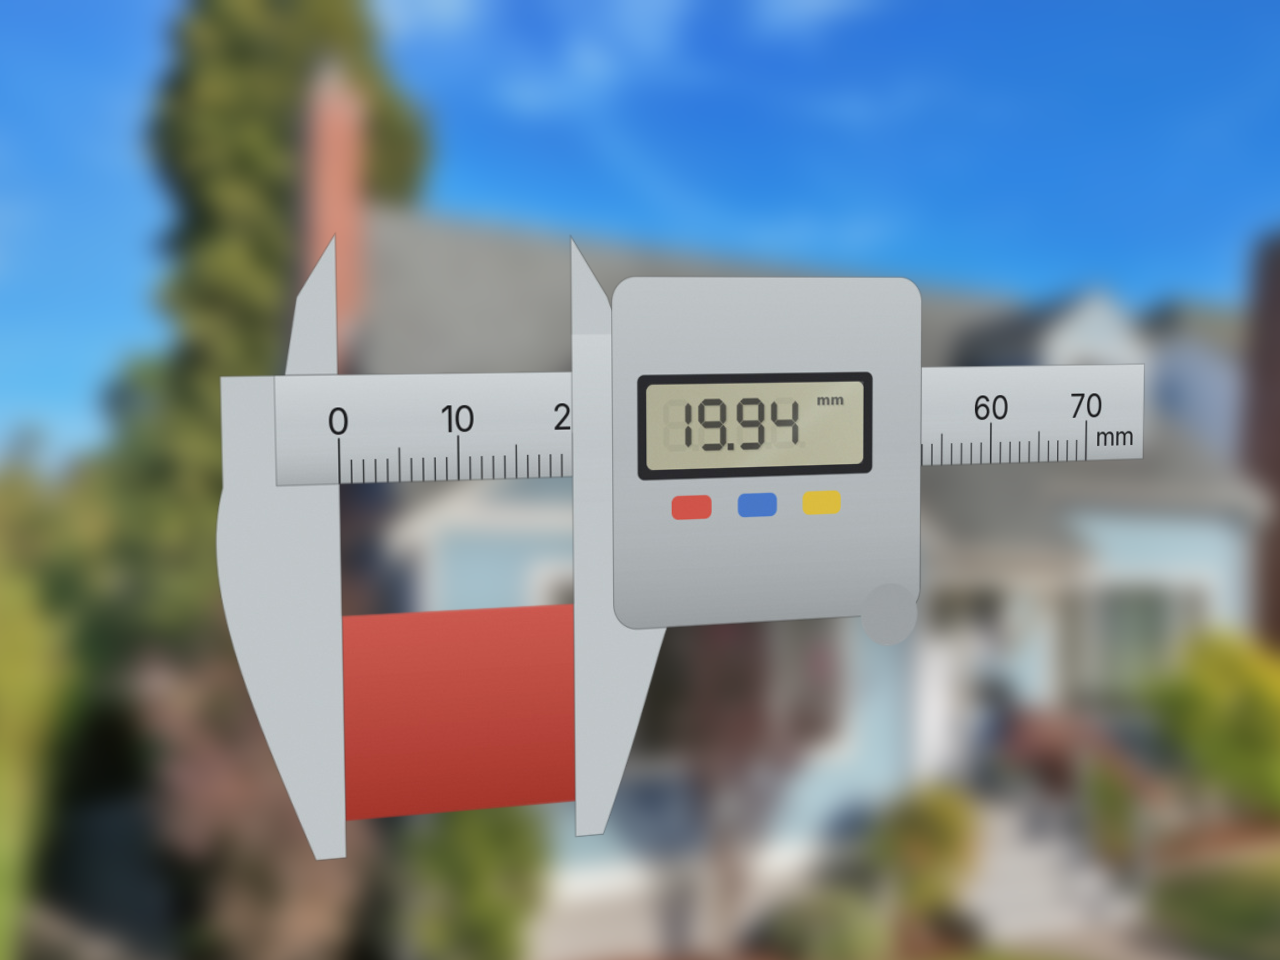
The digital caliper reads 19.94 mm
